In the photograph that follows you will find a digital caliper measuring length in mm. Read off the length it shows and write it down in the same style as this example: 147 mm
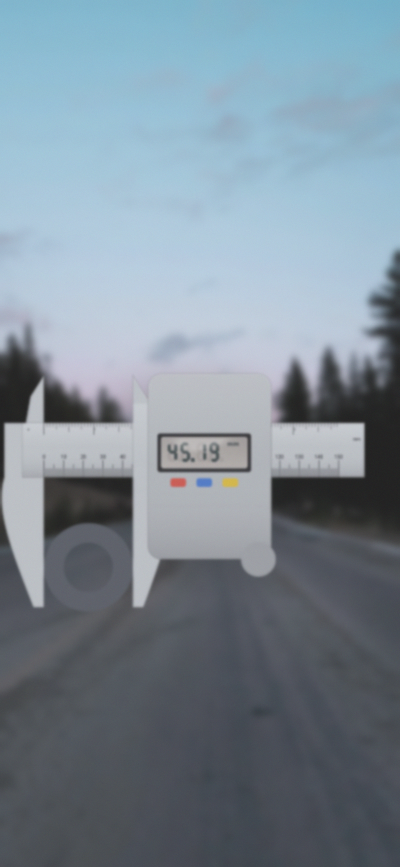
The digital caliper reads 45.19 mm
